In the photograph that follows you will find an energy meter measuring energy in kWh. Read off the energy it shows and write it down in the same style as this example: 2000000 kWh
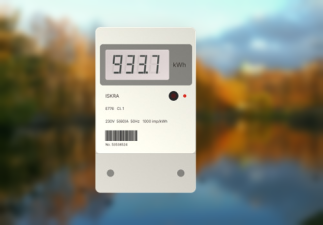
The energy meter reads 933.7 kWh
